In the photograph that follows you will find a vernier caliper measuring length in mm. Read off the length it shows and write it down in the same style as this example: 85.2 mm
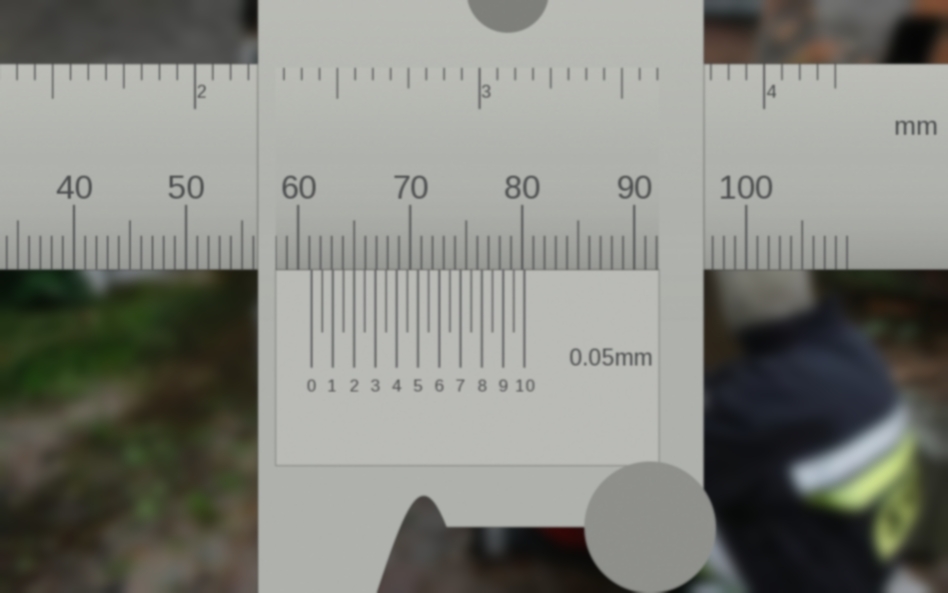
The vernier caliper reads 61.2 mm
